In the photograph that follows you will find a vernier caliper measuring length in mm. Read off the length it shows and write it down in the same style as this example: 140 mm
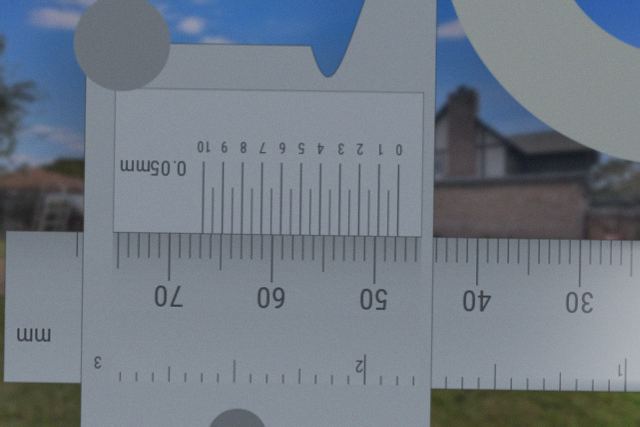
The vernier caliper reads 47.8 mm
